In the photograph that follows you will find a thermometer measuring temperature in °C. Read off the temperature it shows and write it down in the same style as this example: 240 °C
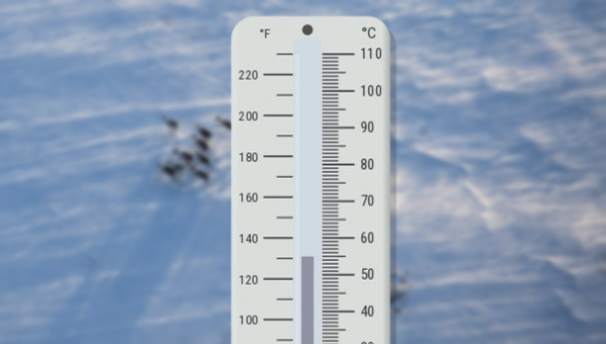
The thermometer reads 55 °C
